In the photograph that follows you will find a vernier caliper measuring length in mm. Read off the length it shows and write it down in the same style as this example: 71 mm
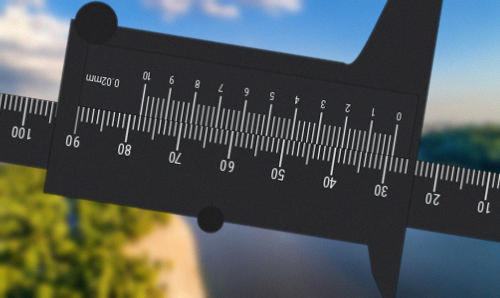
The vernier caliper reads 29.0 mm
